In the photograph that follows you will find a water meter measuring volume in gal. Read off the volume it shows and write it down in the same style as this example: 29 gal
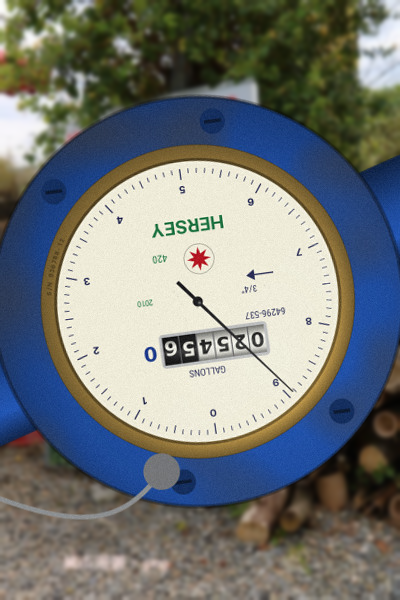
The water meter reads 254558.9 gal
